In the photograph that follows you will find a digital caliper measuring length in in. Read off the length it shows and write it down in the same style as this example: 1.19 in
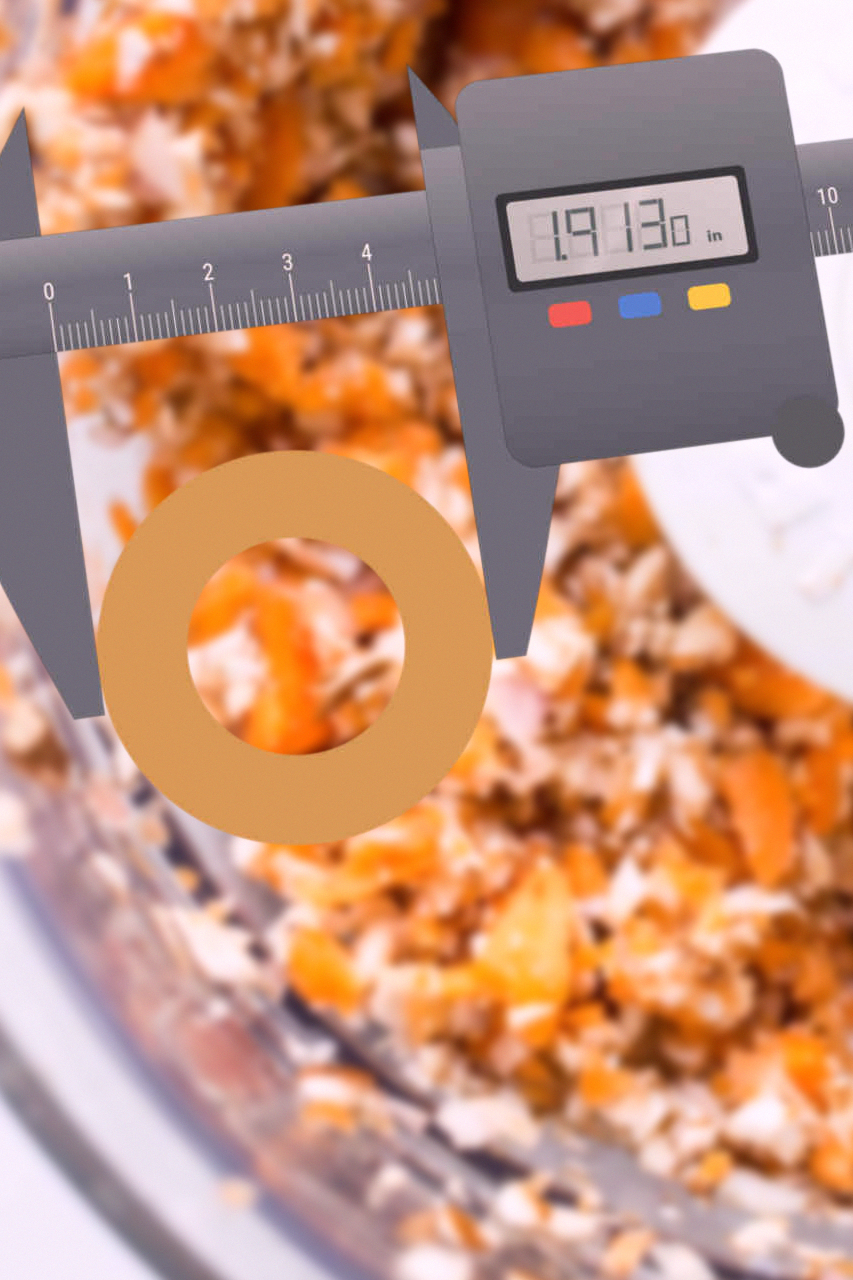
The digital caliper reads 1.9130 in
